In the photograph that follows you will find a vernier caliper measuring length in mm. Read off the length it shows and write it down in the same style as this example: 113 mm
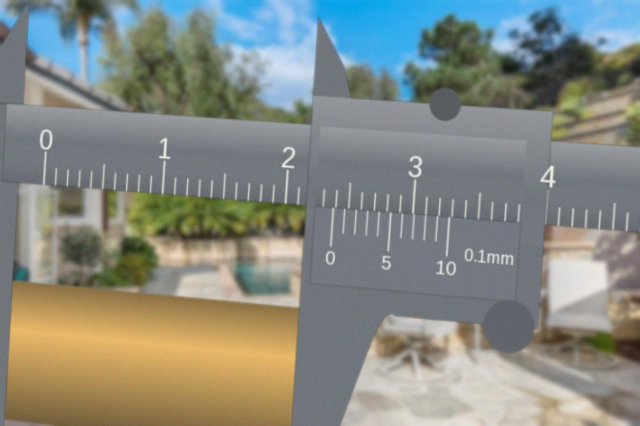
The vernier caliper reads 23.8 mm
